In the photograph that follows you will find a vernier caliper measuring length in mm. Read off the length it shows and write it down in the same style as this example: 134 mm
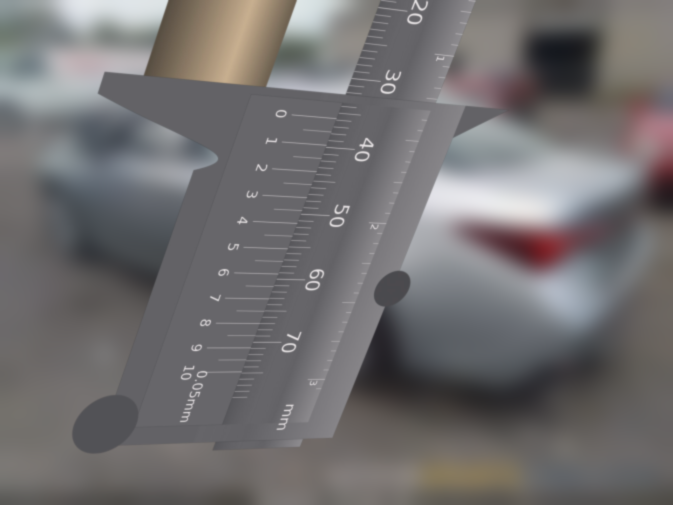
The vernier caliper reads 35.8 mm
